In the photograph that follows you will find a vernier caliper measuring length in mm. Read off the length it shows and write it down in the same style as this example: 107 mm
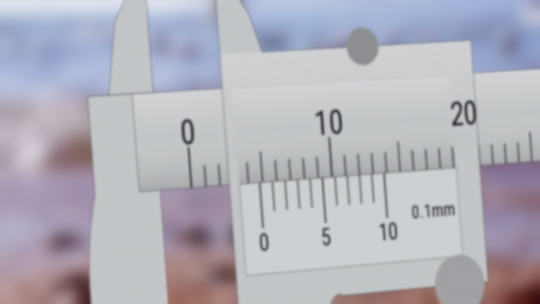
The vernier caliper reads 4.8 mm
